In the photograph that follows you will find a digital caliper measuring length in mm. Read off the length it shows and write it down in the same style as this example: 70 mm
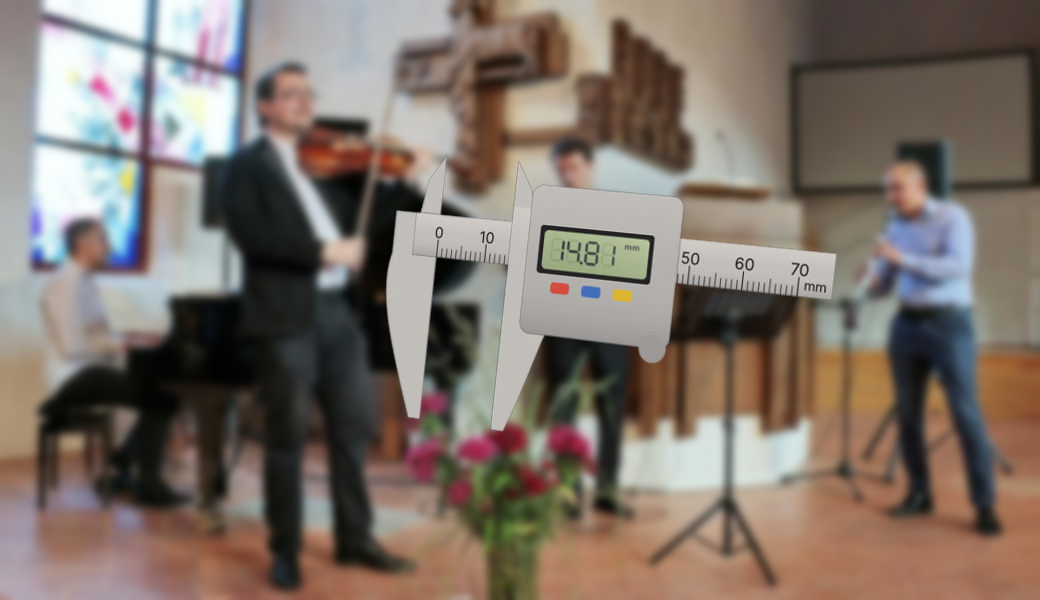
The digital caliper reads 14.81 mm
